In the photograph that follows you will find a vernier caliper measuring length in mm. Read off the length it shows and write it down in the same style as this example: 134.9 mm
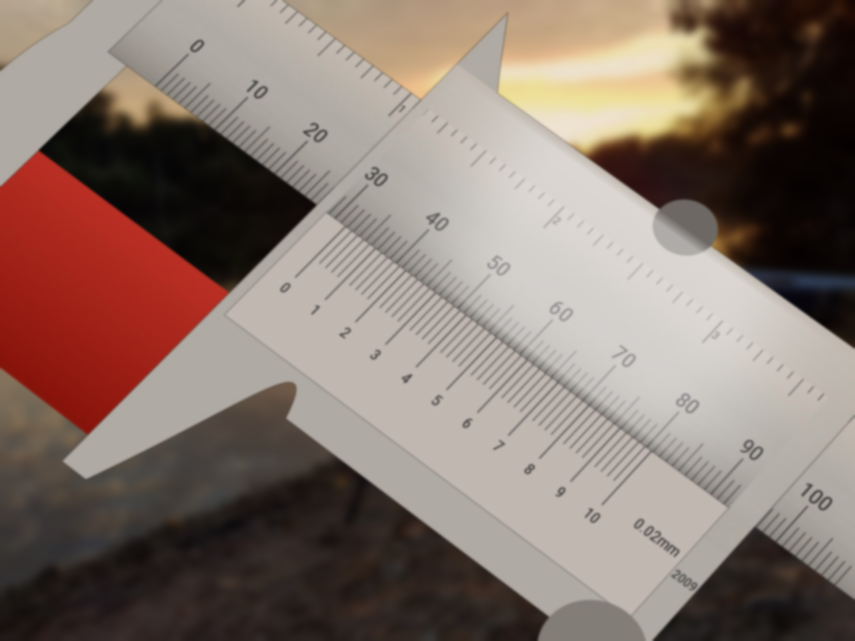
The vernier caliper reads 31.8 mm
